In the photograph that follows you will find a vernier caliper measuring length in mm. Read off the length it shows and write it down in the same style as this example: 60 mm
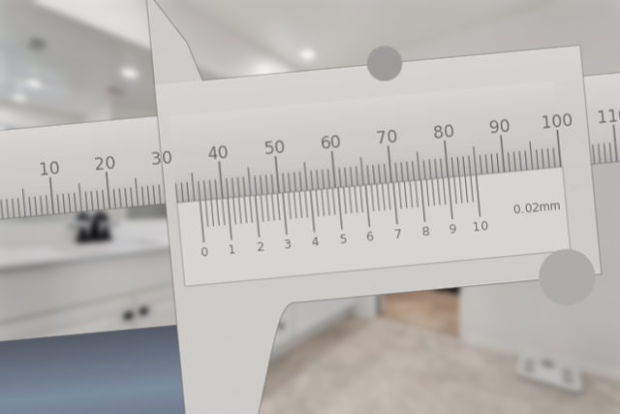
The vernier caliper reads 36.0 mm
